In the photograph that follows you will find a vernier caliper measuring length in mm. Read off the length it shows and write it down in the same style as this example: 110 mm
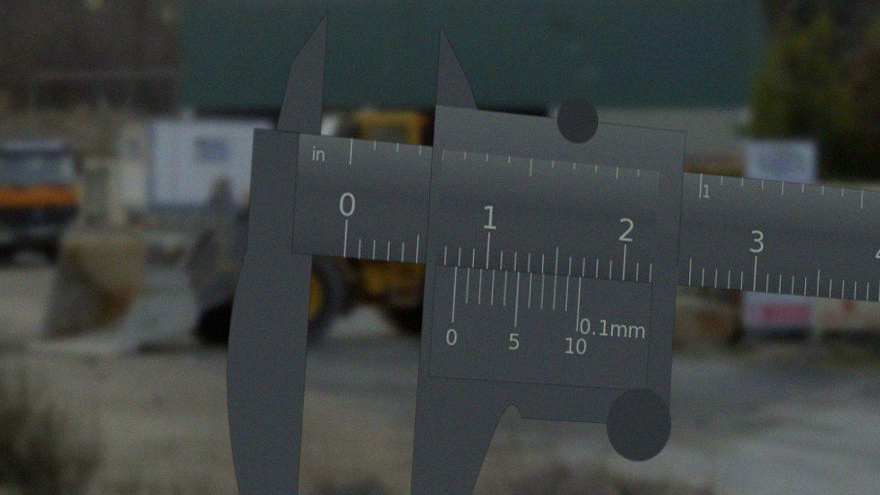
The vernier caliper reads 7.8 mm
